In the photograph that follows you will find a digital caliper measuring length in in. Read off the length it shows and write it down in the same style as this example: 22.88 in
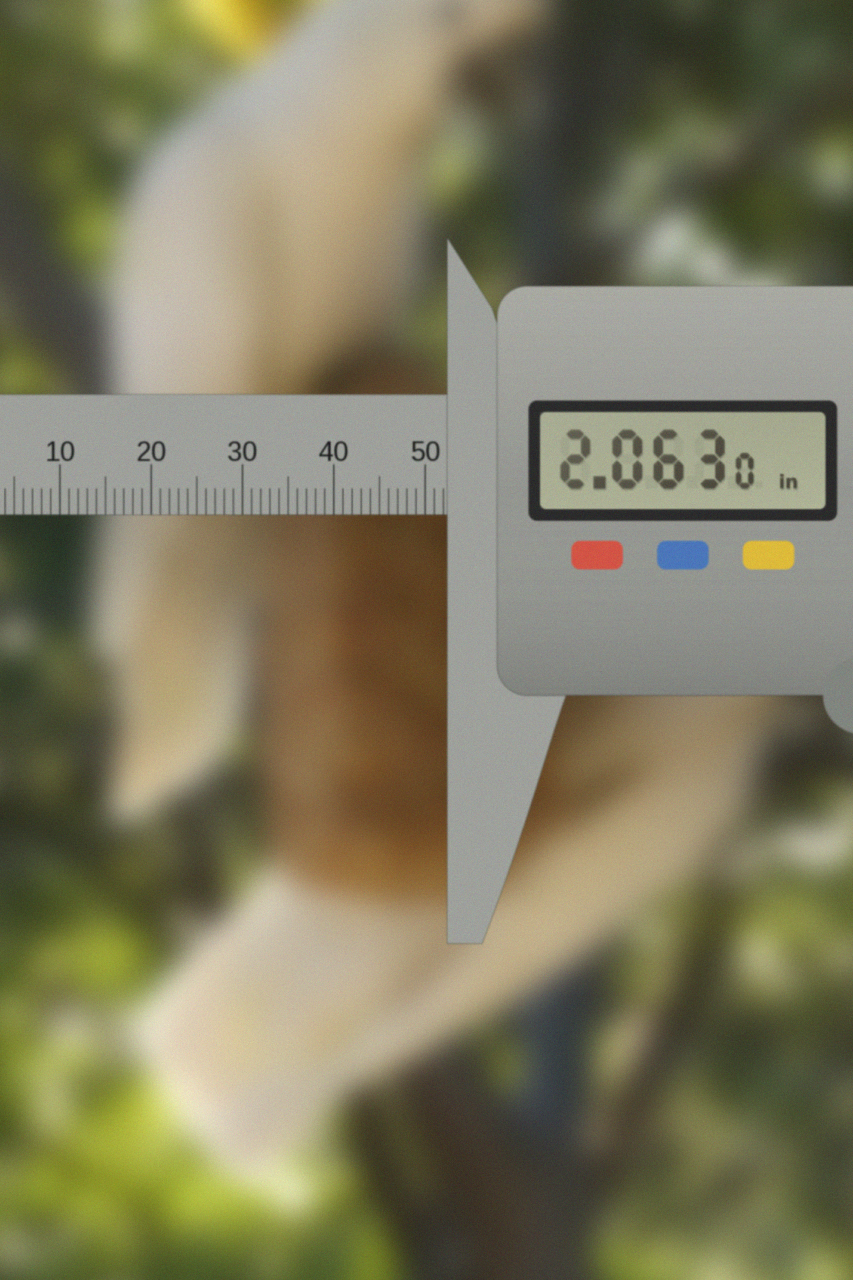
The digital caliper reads 2.0630 in
